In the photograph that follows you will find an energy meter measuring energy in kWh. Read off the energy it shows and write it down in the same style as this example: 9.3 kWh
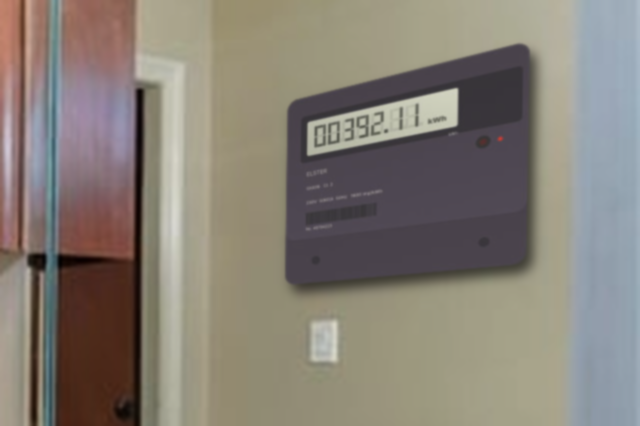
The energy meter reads 392.11 kWh
